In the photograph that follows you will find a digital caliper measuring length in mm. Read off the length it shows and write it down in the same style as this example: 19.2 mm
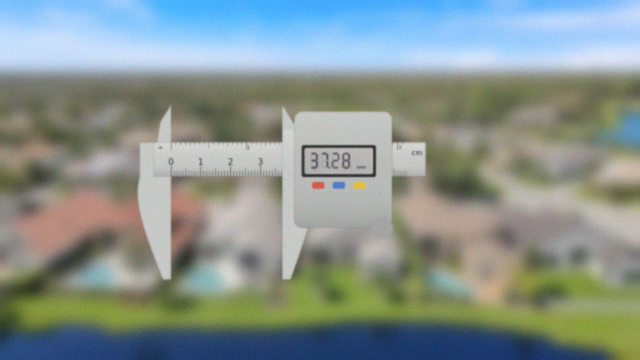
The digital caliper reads 37.28 mm
